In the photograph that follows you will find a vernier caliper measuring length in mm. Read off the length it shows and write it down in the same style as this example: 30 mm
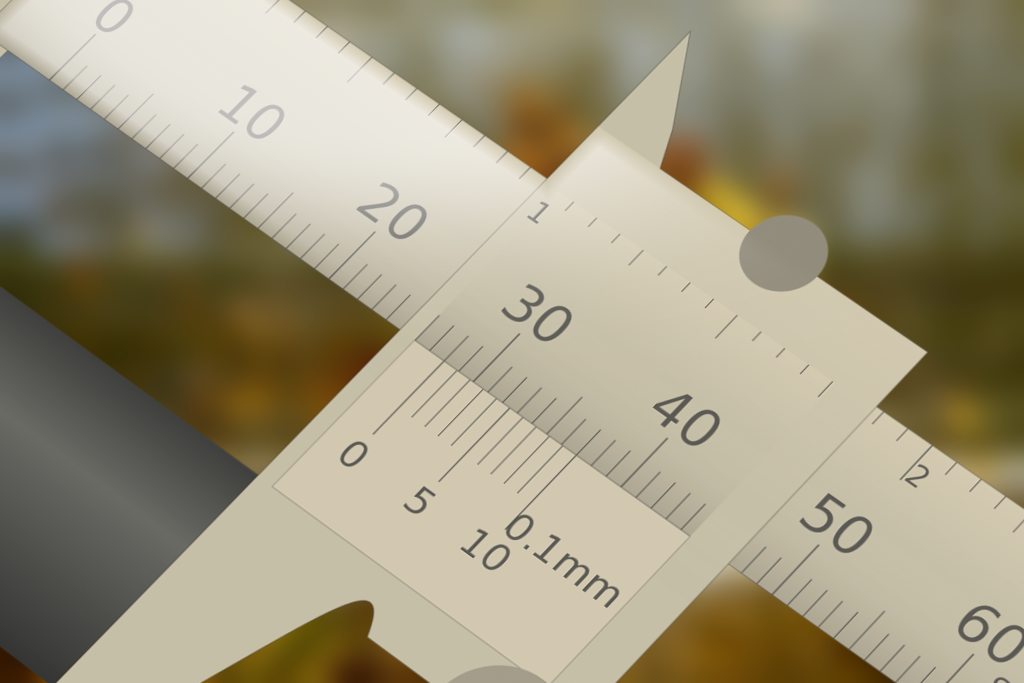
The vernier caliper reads 28.0 mm
